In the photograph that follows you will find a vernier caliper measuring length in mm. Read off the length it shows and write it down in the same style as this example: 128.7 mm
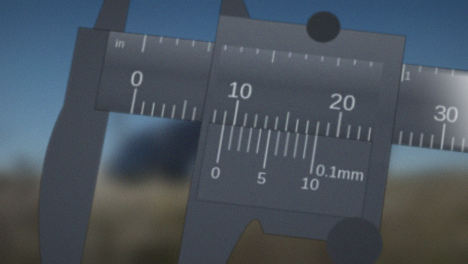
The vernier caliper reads 9.0 mm
